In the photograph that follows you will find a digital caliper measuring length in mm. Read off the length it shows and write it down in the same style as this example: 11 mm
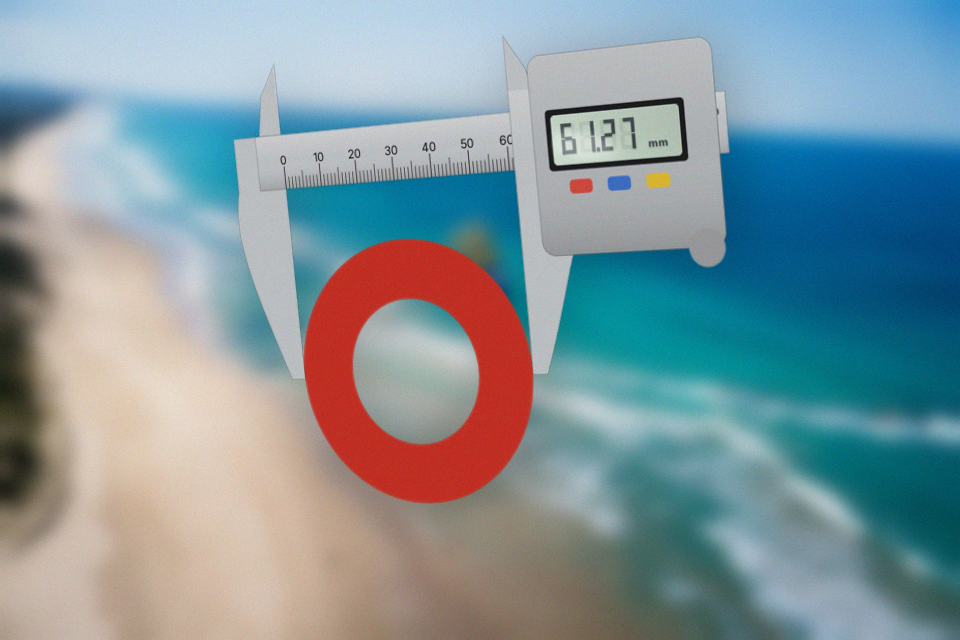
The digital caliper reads 61.27 mm
